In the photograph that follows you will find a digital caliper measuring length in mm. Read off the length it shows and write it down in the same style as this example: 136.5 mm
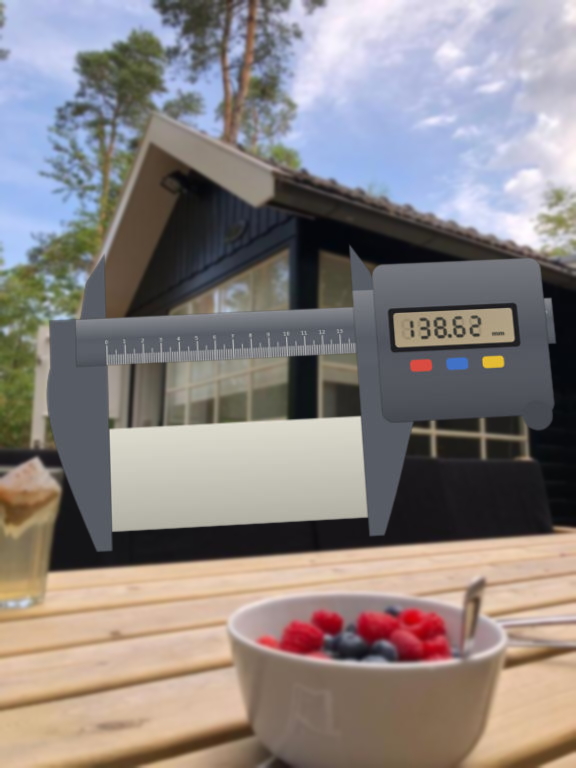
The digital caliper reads 138.62 mm
